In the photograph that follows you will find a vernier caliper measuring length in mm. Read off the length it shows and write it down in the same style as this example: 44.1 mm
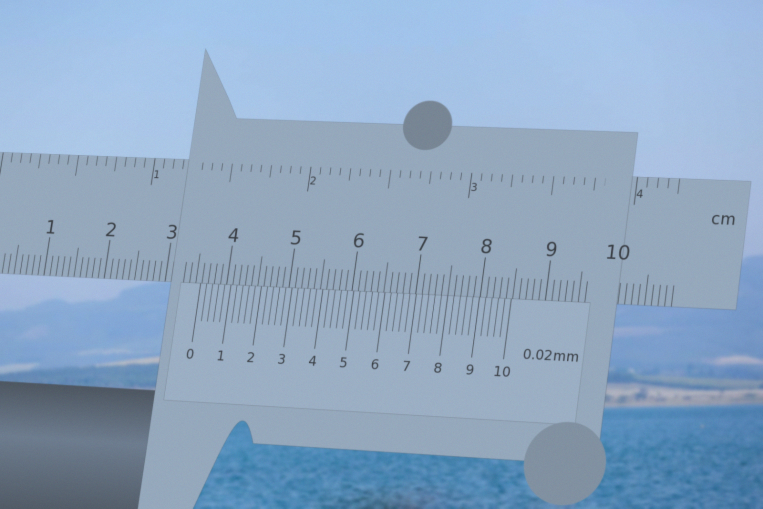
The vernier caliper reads 35.8 mm
